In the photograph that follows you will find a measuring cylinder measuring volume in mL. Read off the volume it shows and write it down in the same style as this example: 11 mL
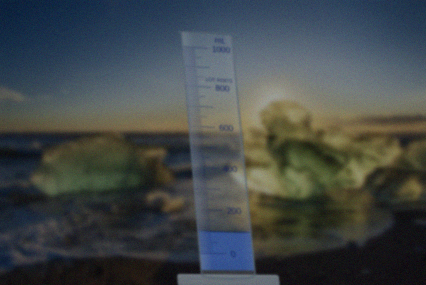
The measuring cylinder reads 100 mL
